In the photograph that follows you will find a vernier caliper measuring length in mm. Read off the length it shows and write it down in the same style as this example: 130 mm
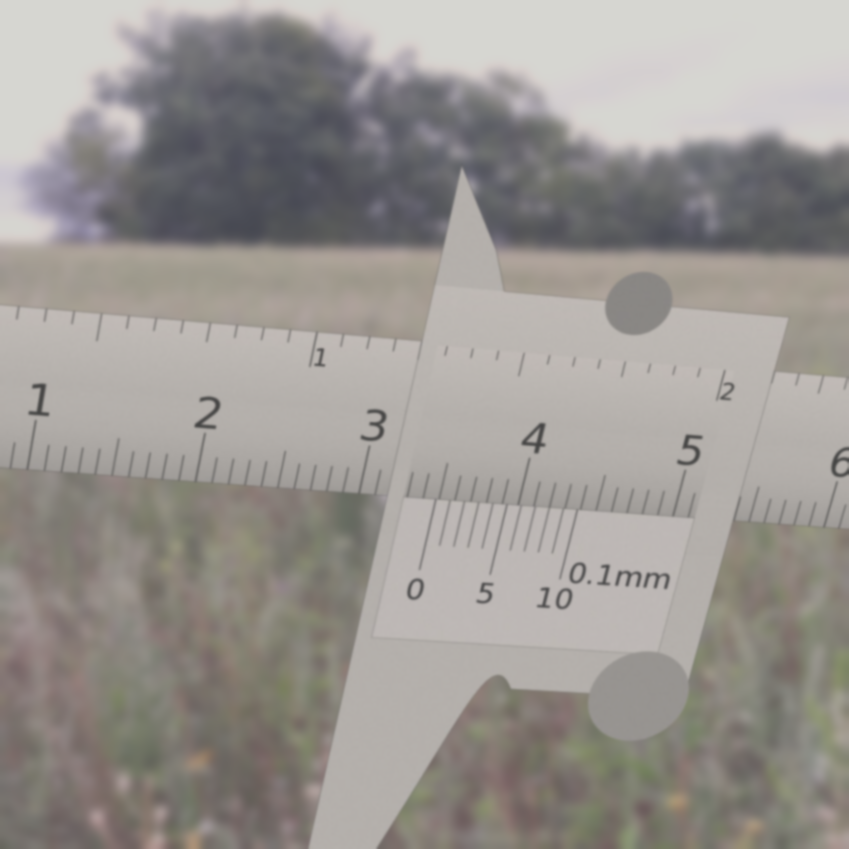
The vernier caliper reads 34.8 mm
